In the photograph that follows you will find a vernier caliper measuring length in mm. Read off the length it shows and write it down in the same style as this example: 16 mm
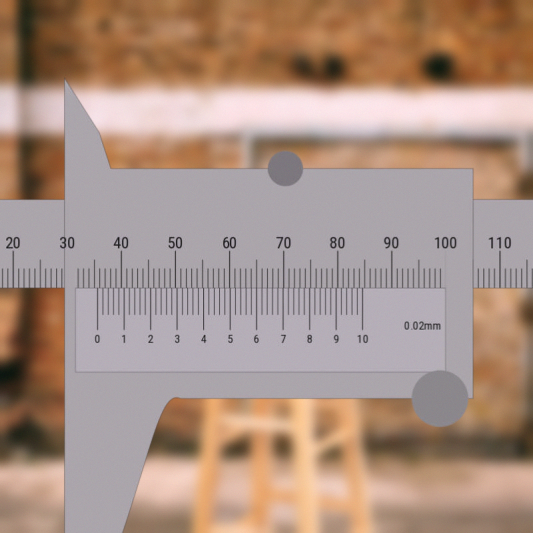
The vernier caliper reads 35.6 mm
